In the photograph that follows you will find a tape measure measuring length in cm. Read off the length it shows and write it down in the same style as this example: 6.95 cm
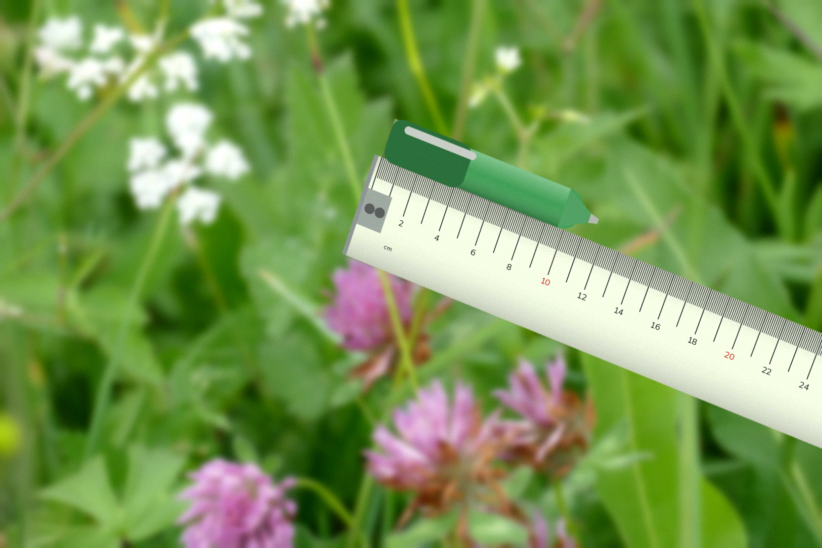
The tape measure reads 11.5 cm
